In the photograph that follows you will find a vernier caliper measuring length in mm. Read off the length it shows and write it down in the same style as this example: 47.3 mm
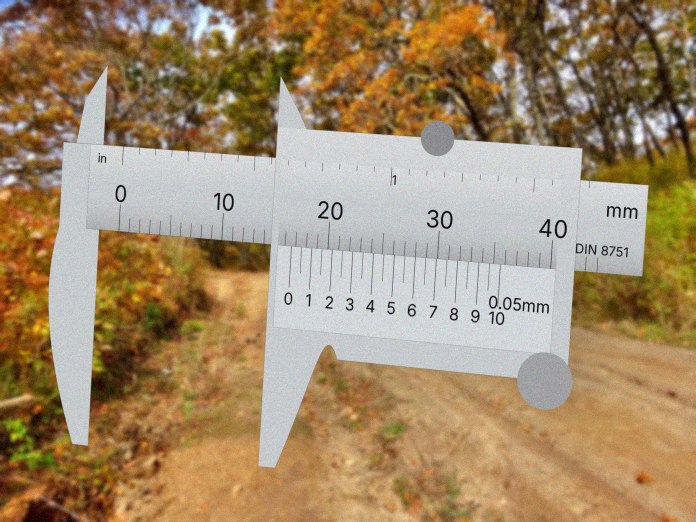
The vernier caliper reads 16.6 mm
